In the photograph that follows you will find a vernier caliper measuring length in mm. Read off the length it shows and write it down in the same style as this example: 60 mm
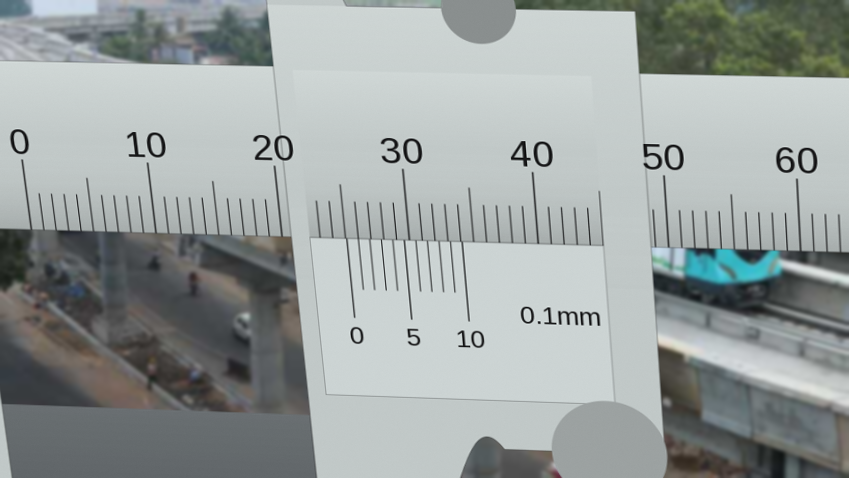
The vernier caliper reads 25.1 mm
